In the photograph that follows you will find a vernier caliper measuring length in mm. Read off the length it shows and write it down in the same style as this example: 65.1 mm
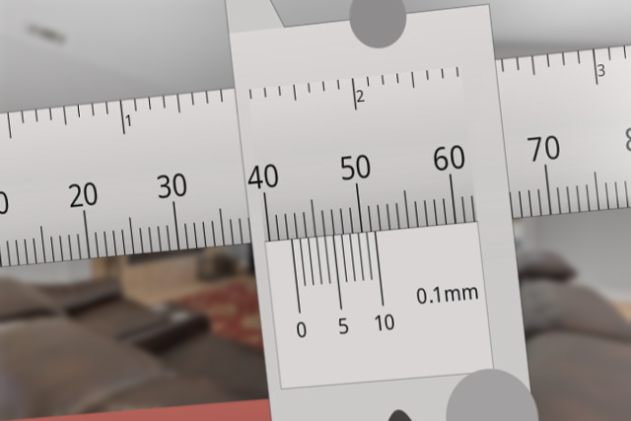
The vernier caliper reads 42.4 mm
